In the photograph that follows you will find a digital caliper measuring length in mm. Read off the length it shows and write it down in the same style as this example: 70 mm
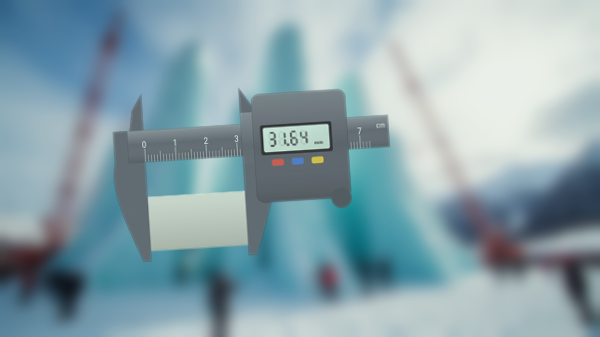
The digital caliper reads 31.64 mm
